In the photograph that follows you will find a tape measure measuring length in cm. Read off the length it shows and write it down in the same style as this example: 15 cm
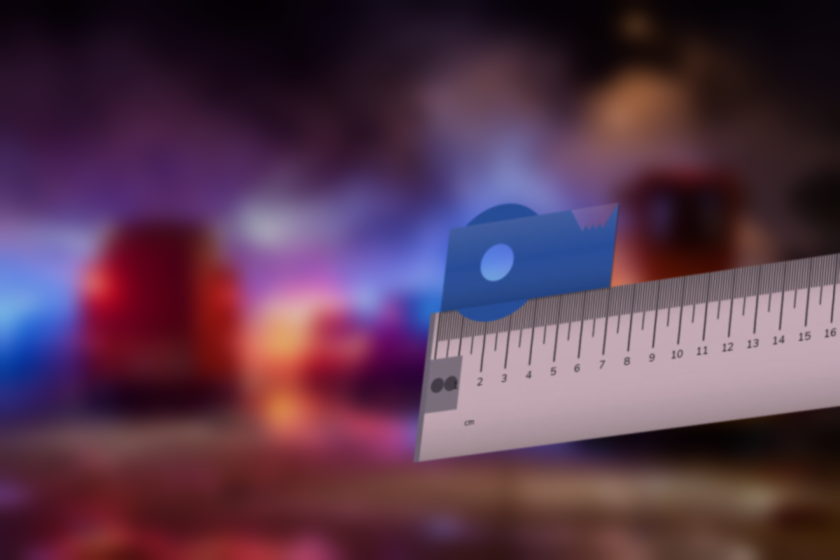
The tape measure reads 7 cm
